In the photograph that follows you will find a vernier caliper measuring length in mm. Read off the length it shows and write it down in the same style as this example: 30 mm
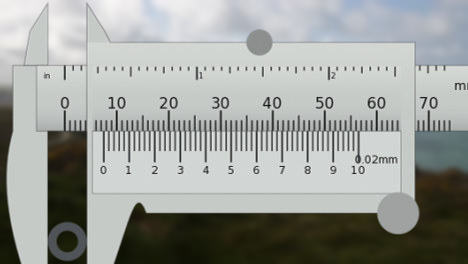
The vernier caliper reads 7.5 mm
